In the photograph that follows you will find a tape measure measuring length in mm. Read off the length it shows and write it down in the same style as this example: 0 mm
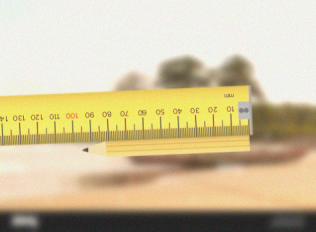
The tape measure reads 95 mm
